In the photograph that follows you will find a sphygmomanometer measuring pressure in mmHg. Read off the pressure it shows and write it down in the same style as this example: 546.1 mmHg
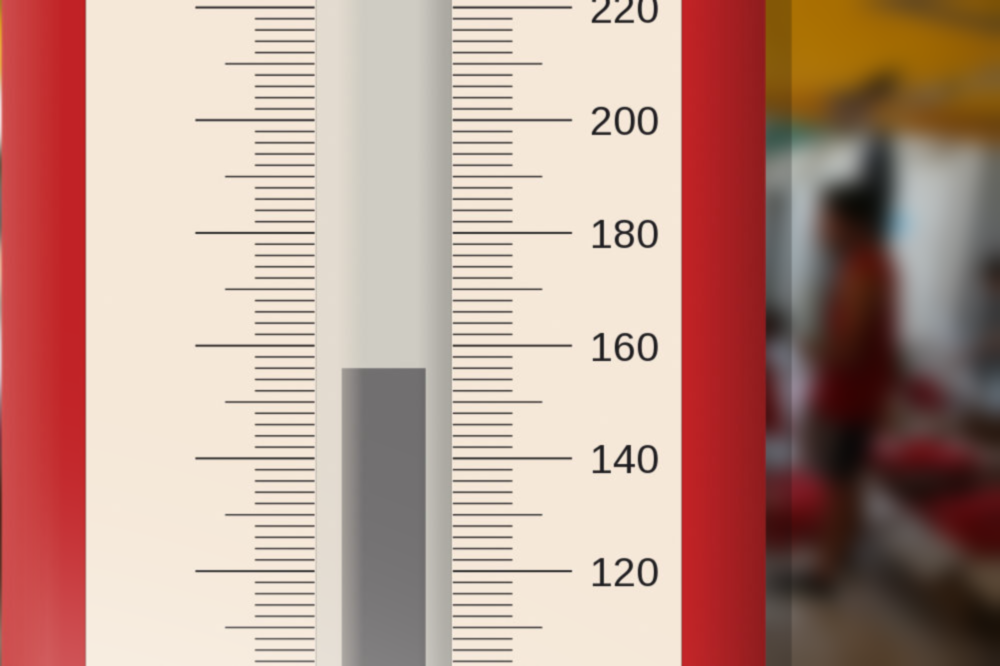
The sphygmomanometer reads 156 mmHg
